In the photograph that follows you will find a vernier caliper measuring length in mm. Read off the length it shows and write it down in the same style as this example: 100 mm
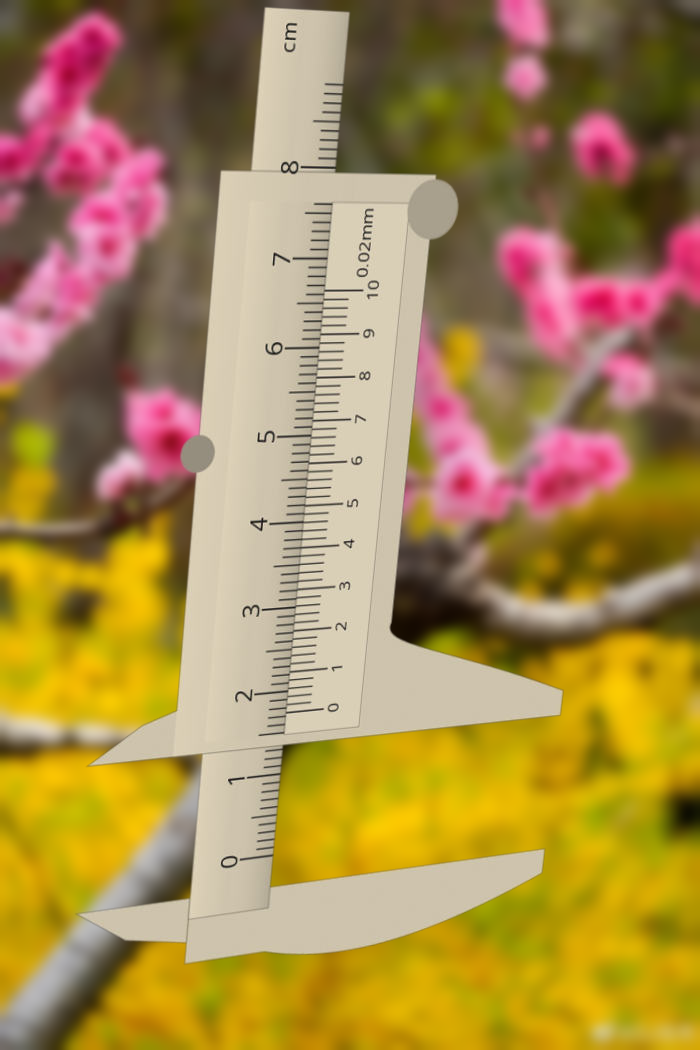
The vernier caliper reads 17.4 mm
